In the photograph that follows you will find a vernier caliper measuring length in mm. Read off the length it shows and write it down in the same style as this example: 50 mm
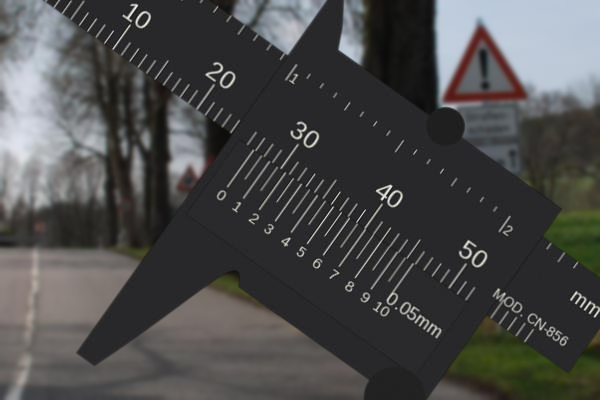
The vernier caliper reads 26.8 mm
